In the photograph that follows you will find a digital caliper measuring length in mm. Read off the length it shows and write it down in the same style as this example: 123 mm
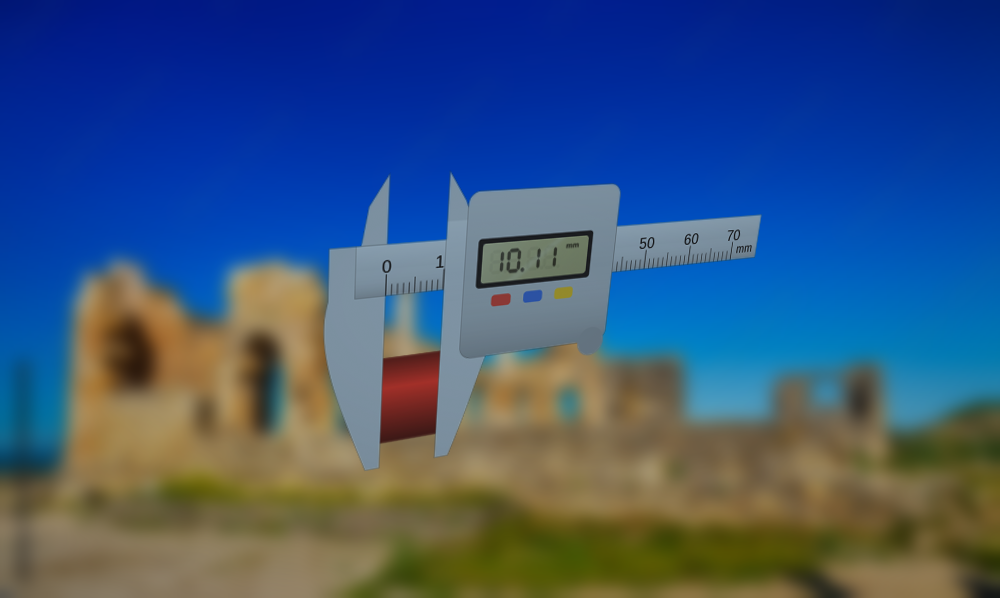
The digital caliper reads 10.11 mm
